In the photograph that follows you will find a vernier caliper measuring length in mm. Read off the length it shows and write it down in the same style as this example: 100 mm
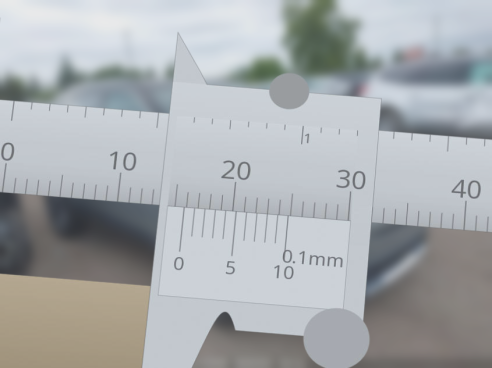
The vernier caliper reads 15.8 mm
